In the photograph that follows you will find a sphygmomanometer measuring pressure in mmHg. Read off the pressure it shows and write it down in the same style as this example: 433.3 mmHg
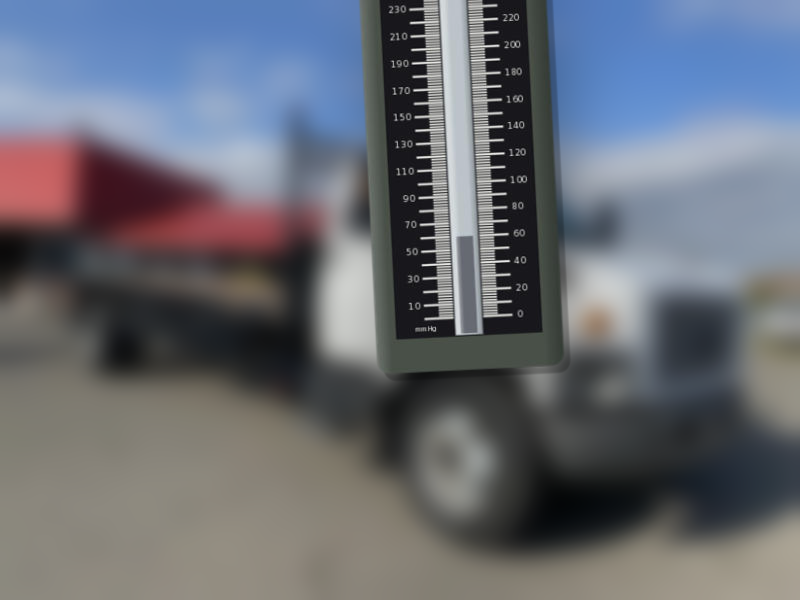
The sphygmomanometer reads 60 mmHg
